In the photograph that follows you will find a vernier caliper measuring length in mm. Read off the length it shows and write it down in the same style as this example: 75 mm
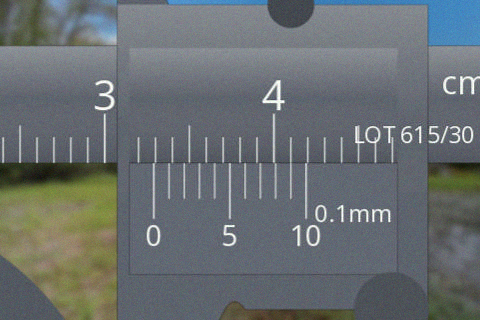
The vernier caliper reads 32.9 mm
